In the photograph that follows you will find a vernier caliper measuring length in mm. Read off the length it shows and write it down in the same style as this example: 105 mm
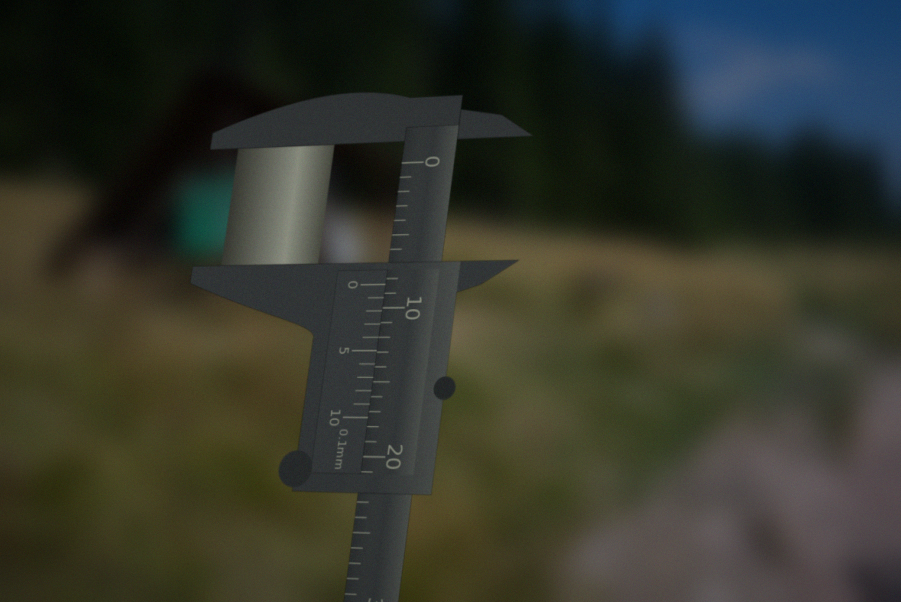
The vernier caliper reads 8.4 mm
